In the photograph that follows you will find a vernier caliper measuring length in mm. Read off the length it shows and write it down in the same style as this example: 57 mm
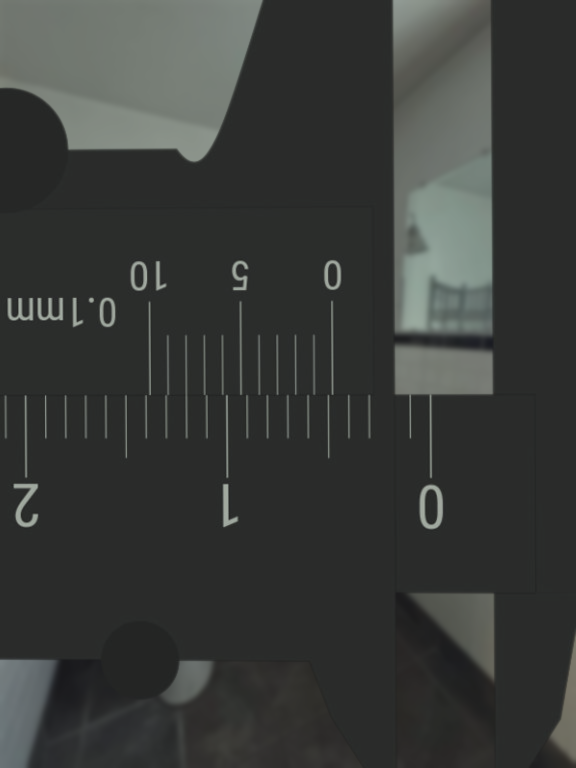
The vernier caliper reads 4.8 mm
